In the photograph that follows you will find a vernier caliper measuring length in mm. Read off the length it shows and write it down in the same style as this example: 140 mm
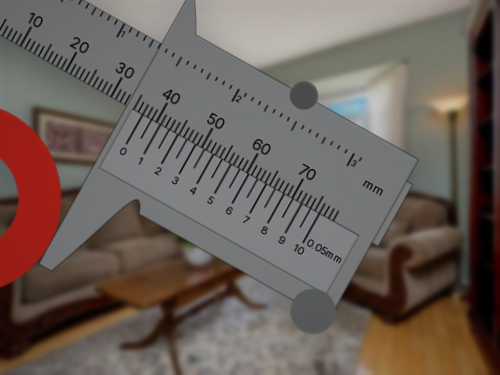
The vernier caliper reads 37.0 mm
